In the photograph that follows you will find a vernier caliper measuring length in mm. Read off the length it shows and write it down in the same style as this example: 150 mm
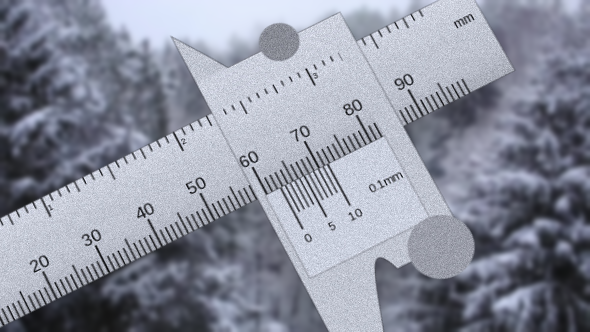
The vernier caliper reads 62.6 mm
